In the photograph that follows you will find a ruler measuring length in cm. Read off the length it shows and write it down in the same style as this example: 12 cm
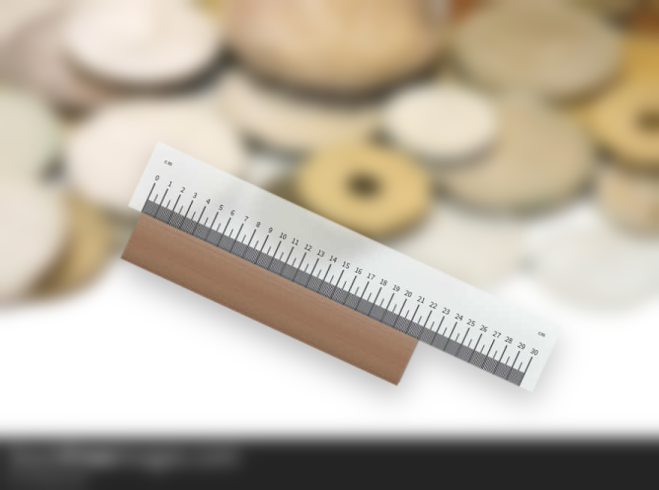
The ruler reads 22 cm
